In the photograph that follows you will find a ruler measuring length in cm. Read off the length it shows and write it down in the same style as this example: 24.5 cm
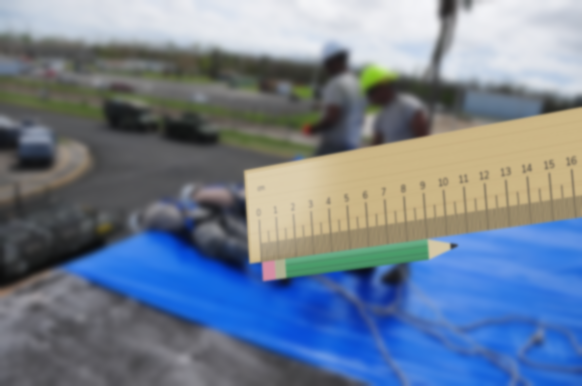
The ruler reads 10.5 cm
